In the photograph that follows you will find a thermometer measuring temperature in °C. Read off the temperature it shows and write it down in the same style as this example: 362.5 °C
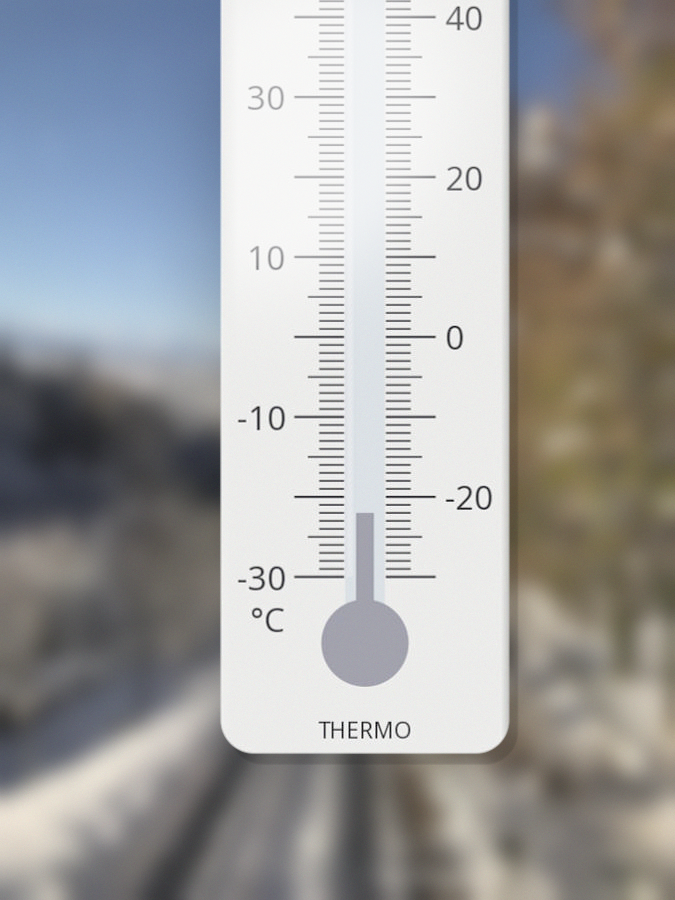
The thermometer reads -22 °C
